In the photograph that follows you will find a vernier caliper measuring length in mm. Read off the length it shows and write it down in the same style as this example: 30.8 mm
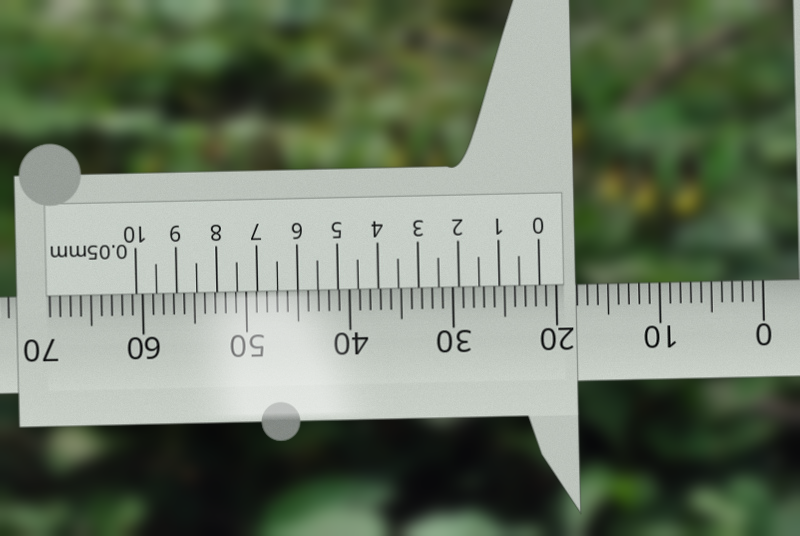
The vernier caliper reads 21.6 mm
